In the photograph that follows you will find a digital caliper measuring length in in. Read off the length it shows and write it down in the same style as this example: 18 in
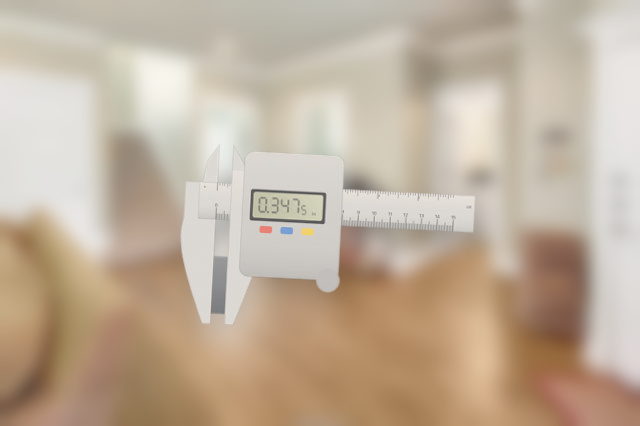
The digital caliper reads 0.3475 in
